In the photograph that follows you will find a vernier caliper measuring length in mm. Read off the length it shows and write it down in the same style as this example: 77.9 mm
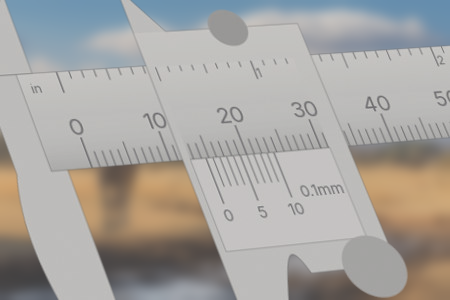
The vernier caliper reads 14.6 mm
